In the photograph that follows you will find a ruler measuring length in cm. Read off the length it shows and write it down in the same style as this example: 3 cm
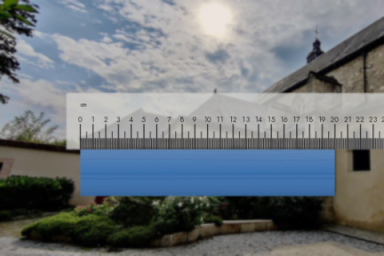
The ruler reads 20 cm
